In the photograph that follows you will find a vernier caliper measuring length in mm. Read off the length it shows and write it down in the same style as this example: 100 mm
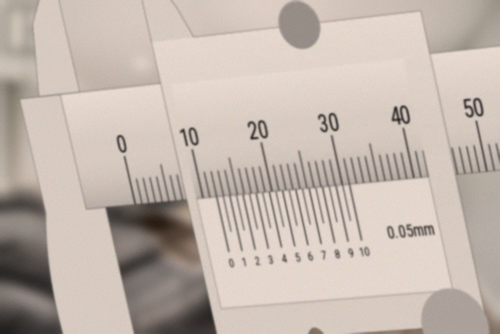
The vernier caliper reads 12.0 mm
